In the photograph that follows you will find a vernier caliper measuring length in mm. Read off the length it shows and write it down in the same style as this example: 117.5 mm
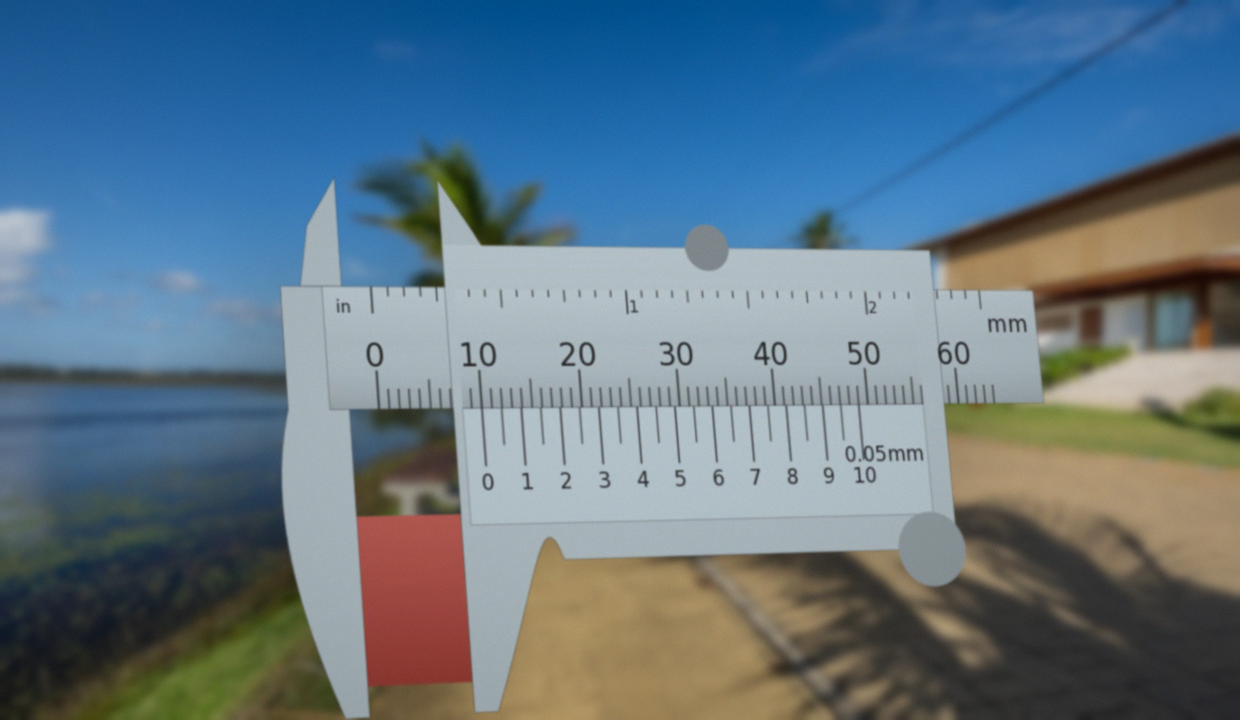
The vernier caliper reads 10.0 mm
